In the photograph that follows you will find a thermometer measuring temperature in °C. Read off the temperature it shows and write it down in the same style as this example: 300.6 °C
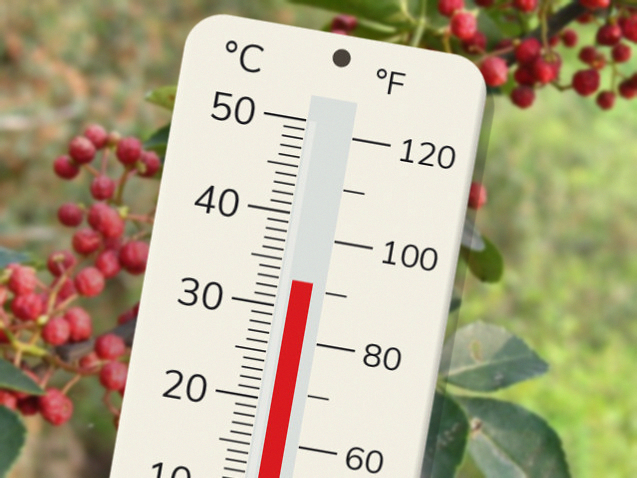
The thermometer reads 33 °C
